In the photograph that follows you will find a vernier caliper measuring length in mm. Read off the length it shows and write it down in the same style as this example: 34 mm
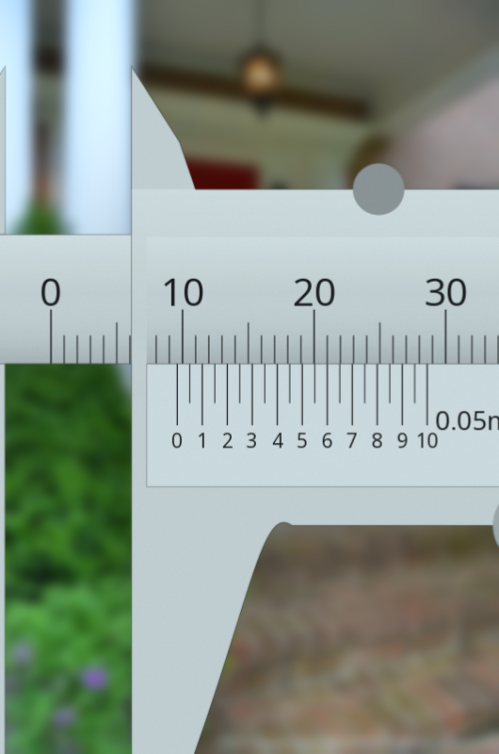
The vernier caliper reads 9.6 mm
